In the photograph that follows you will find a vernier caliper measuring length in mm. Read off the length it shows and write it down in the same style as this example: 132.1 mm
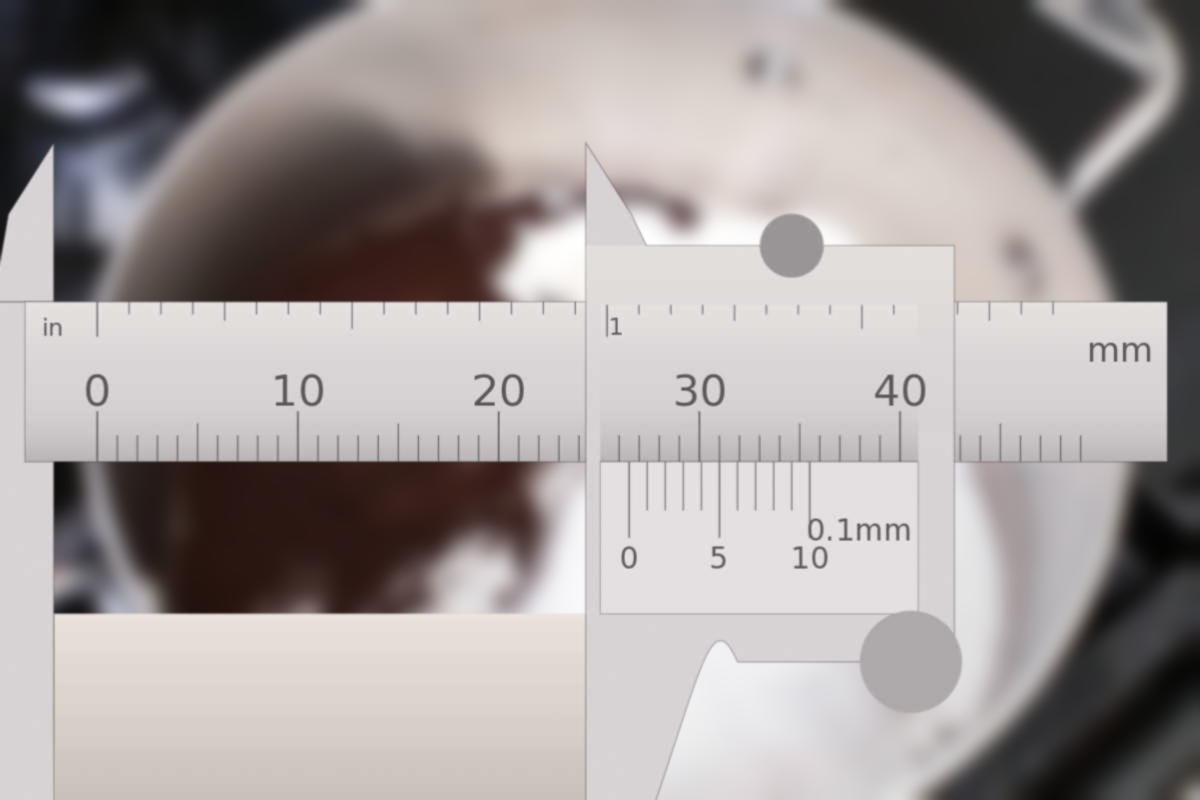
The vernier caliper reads 26.5 mm
